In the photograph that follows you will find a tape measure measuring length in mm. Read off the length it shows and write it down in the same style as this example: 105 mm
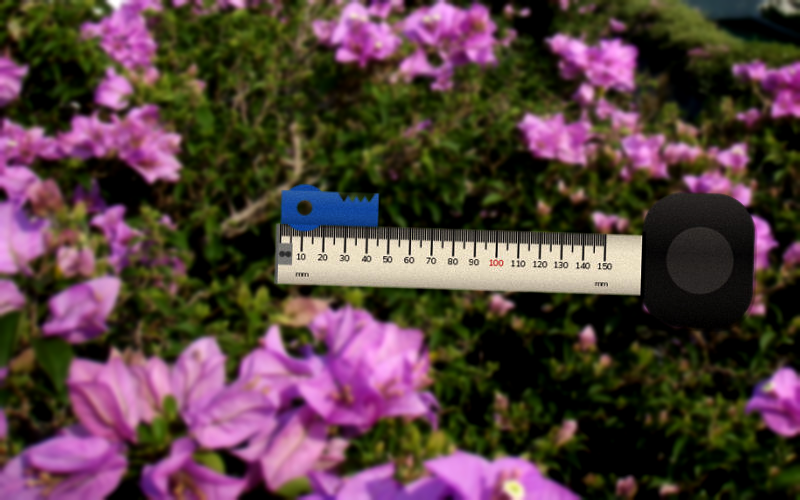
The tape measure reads 45 mm
